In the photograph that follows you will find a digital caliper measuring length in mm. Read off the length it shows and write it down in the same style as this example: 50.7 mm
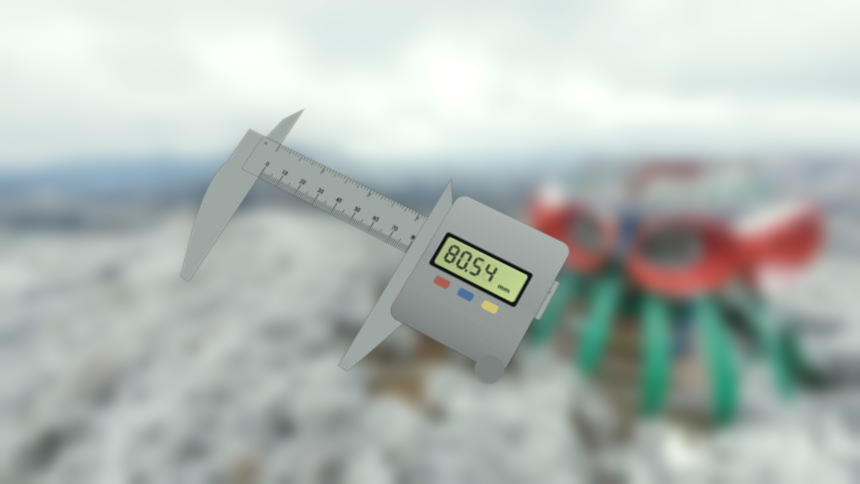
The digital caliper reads 80.54 mm
